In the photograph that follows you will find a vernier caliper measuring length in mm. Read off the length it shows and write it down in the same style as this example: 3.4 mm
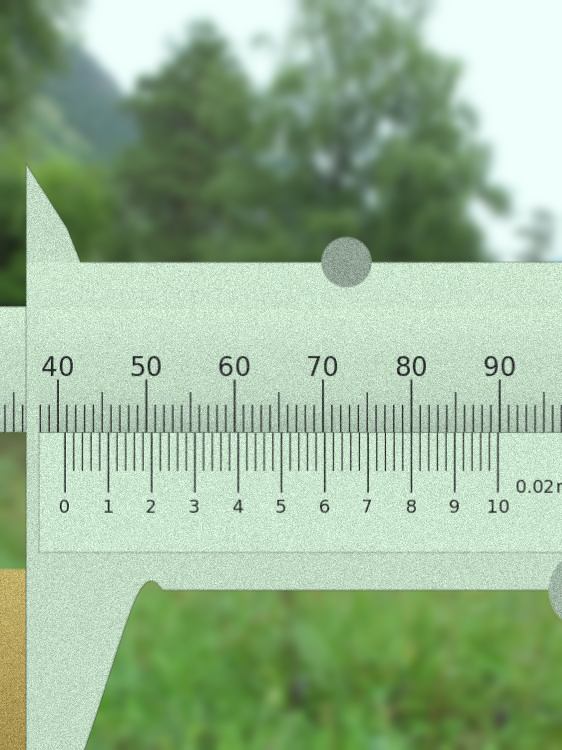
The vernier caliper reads 40.8 mm
